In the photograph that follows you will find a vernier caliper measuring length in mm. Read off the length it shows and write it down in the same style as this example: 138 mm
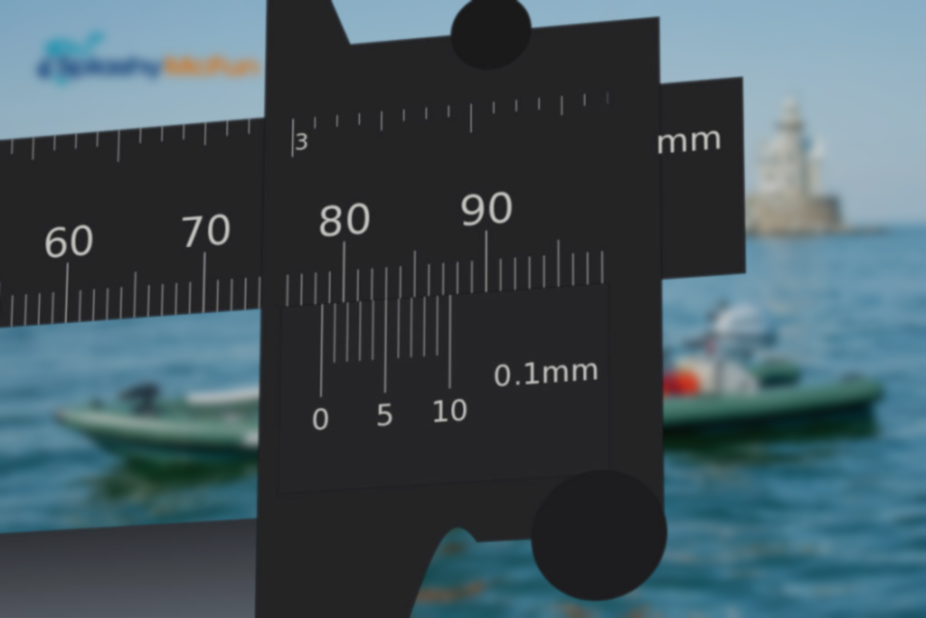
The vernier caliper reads 78.5 mm
